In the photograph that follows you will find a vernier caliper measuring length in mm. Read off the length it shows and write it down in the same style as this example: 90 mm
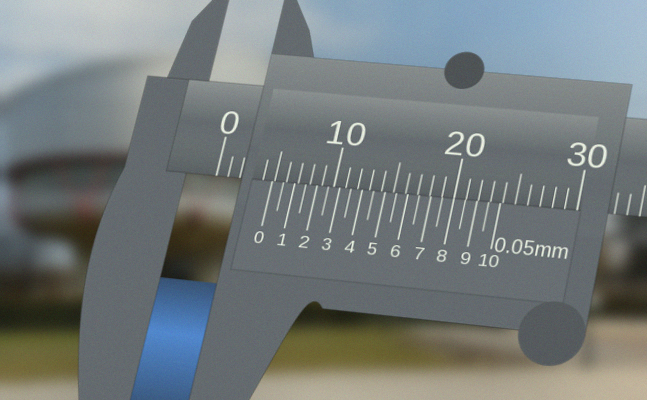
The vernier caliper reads 4.8 mm
